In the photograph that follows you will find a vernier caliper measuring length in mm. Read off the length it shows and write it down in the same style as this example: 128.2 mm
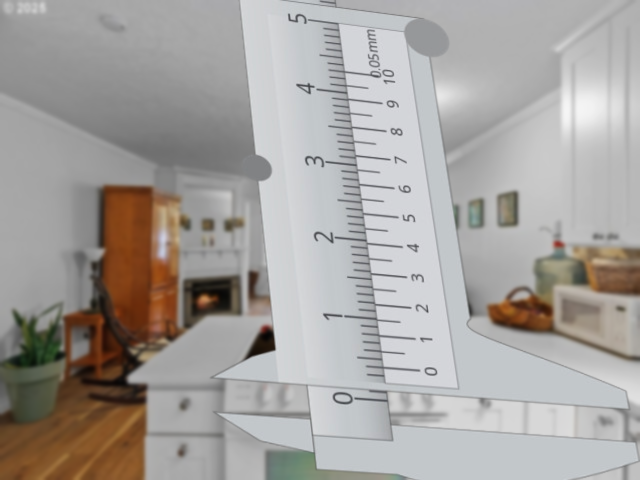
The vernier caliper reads 4.0 mm
